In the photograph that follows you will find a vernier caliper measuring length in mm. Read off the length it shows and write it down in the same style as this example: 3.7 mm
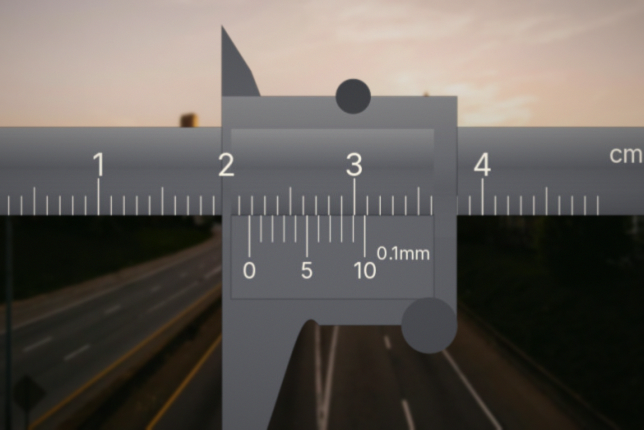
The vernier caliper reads 21.8 mm
